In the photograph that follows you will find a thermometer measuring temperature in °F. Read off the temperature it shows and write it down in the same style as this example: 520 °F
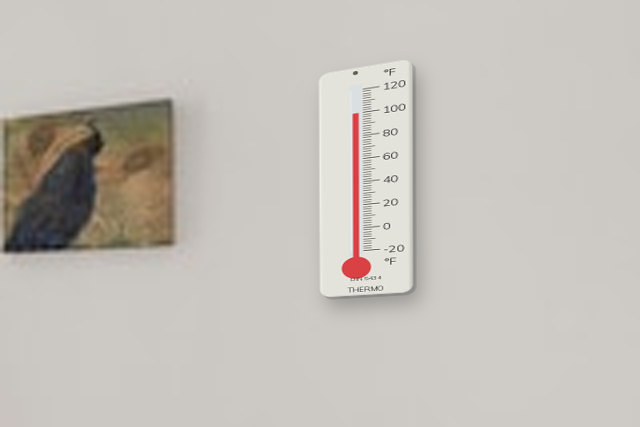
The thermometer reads 100 °F
